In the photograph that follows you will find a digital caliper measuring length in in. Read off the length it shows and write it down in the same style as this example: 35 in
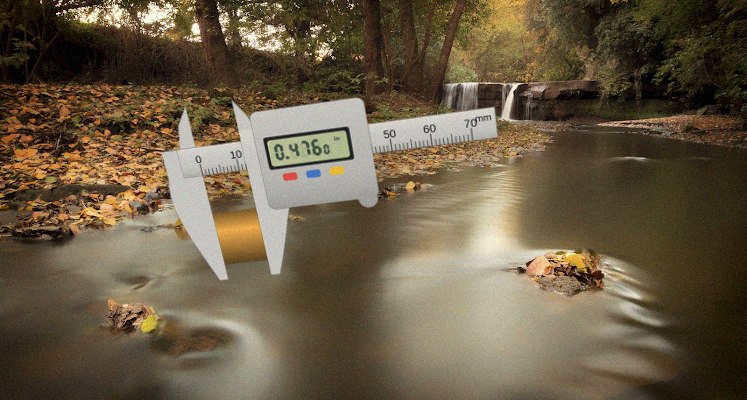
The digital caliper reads 0.4760 in
